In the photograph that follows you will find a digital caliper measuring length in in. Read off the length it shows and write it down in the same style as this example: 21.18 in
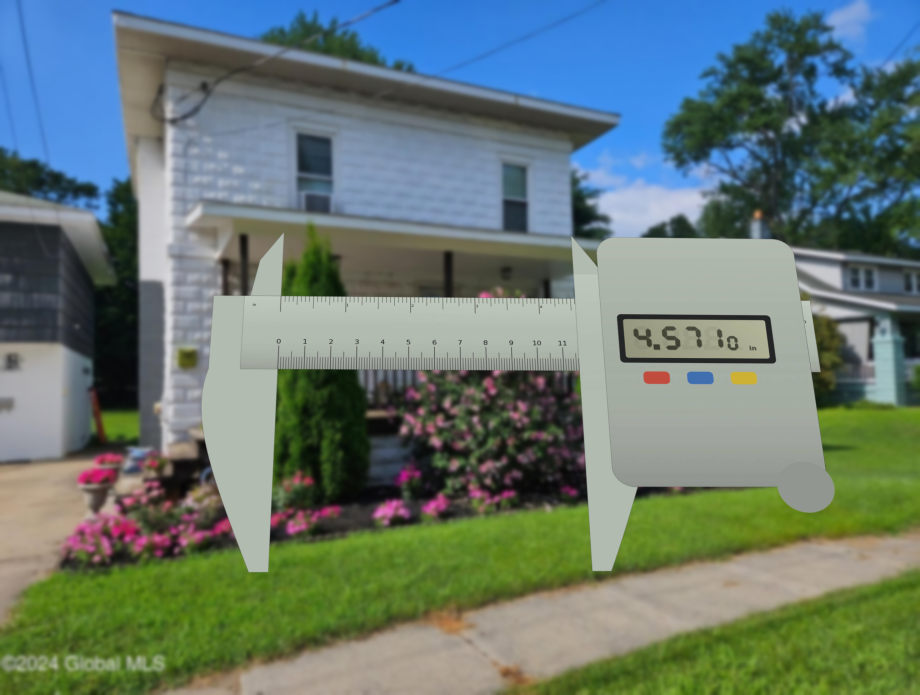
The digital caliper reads 4.5710 in
